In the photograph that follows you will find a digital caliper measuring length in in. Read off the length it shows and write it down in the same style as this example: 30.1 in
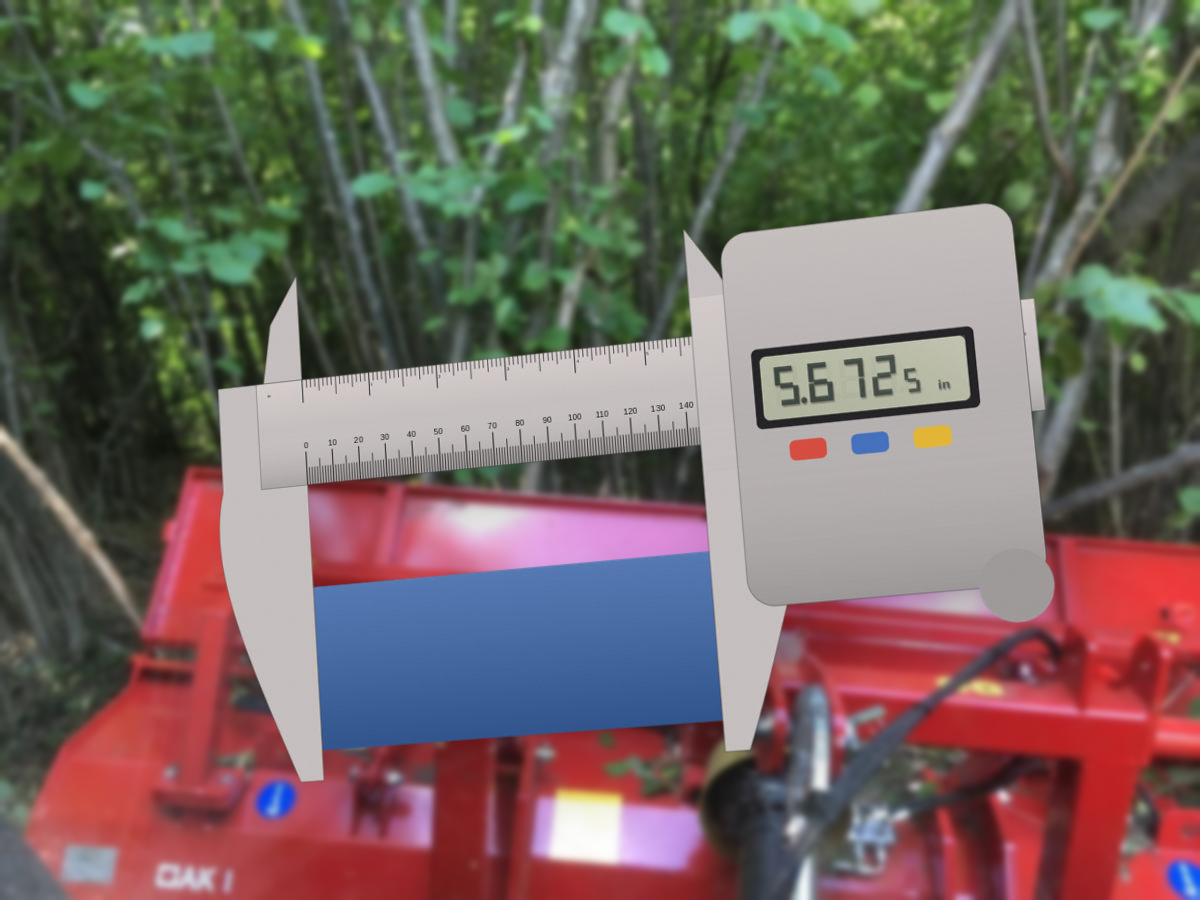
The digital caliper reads 5.6725 in
